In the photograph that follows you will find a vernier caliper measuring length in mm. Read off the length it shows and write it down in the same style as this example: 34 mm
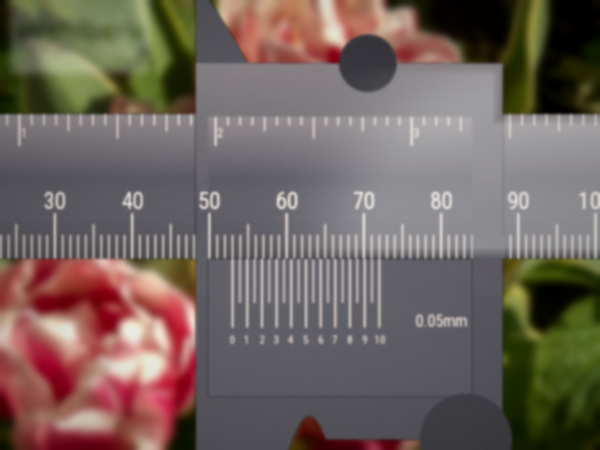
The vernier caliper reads 53.0 mm
